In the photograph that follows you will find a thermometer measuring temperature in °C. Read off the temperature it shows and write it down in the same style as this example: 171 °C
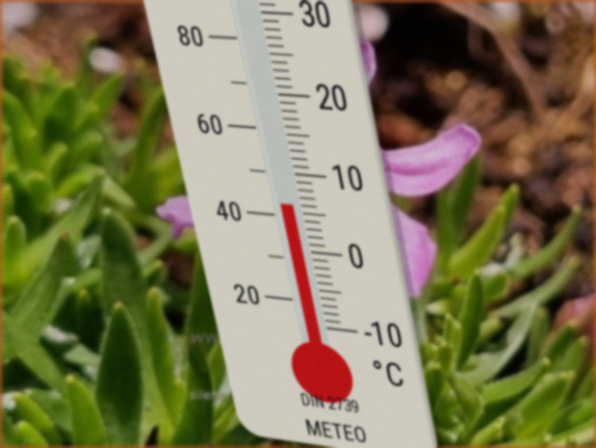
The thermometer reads 6 °C
